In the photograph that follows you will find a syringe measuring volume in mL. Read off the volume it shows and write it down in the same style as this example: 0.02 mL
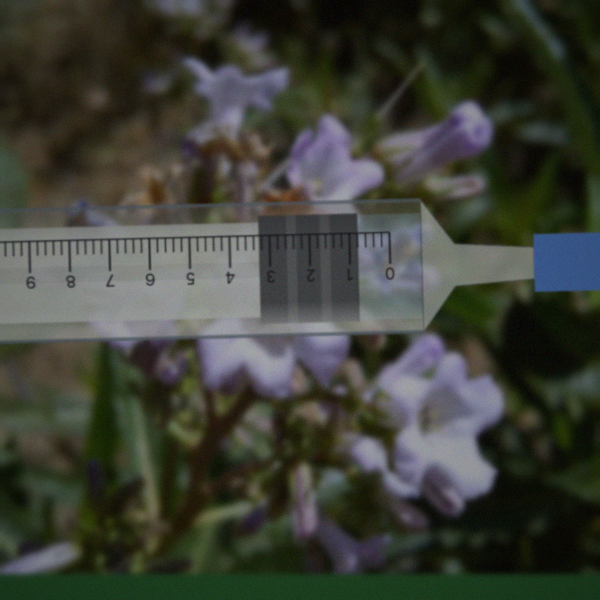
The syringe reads 0.8 mL
